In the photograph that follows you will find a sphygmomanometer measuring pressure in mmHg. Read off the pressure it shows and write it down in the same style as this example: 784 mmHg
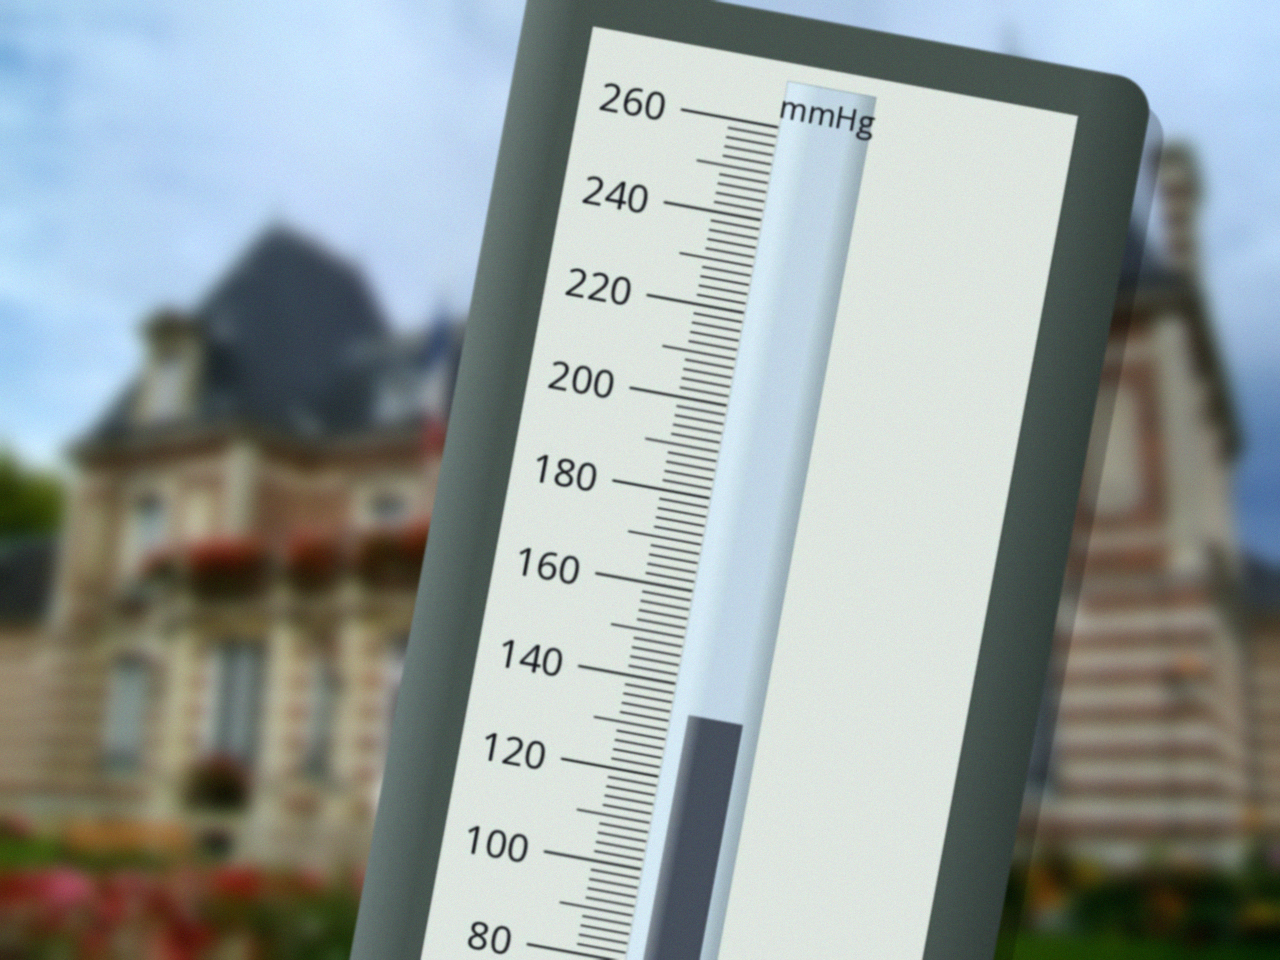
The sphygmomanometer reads 134 mmHg
